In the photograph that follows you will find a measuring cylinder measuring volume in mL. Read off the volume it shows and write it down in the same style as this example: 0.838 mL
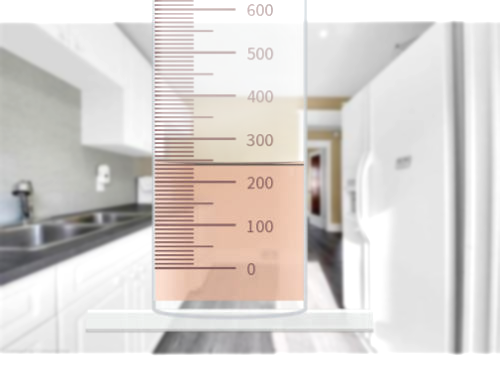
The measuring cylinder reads 240 mL
